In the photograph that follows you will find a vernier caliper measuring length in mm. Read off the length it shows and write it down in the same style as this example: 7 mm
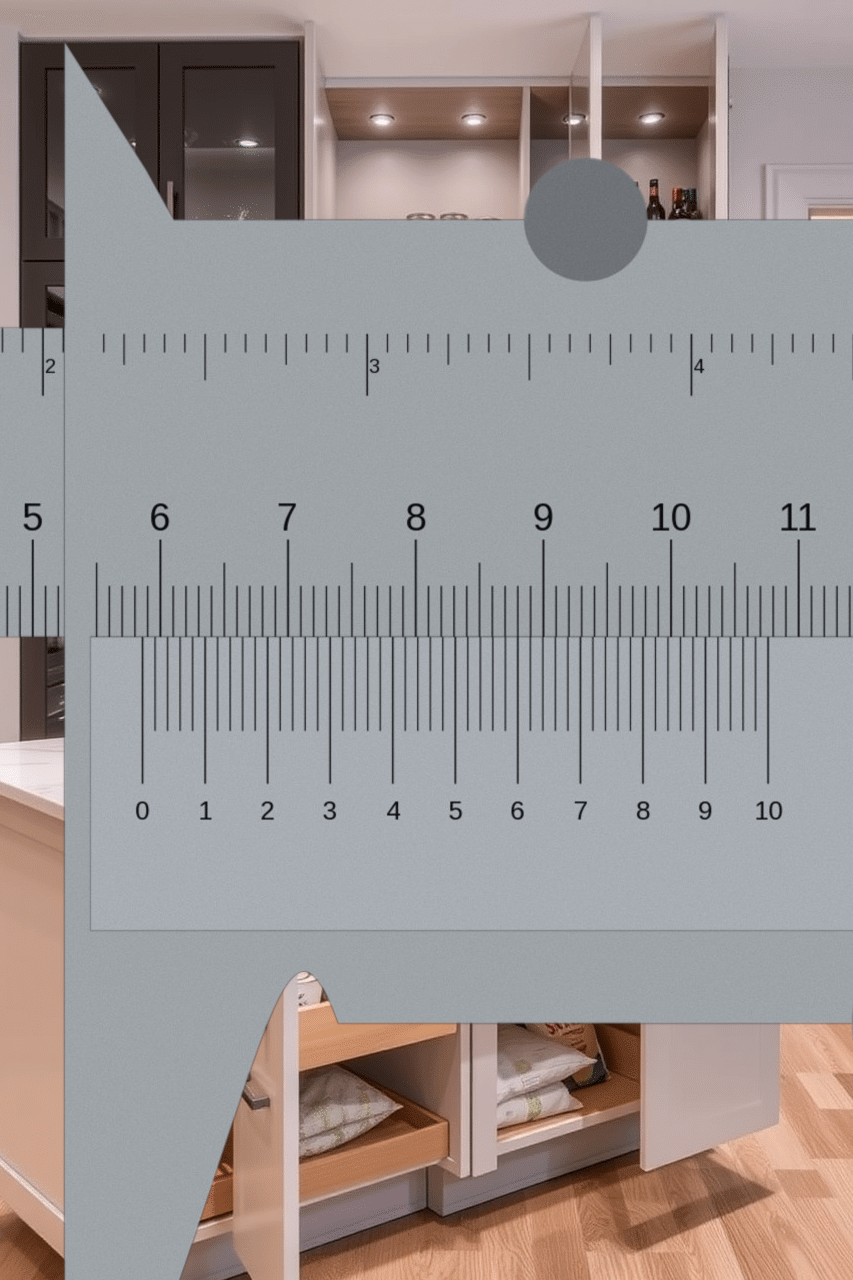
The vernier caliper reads 58.6 mm
